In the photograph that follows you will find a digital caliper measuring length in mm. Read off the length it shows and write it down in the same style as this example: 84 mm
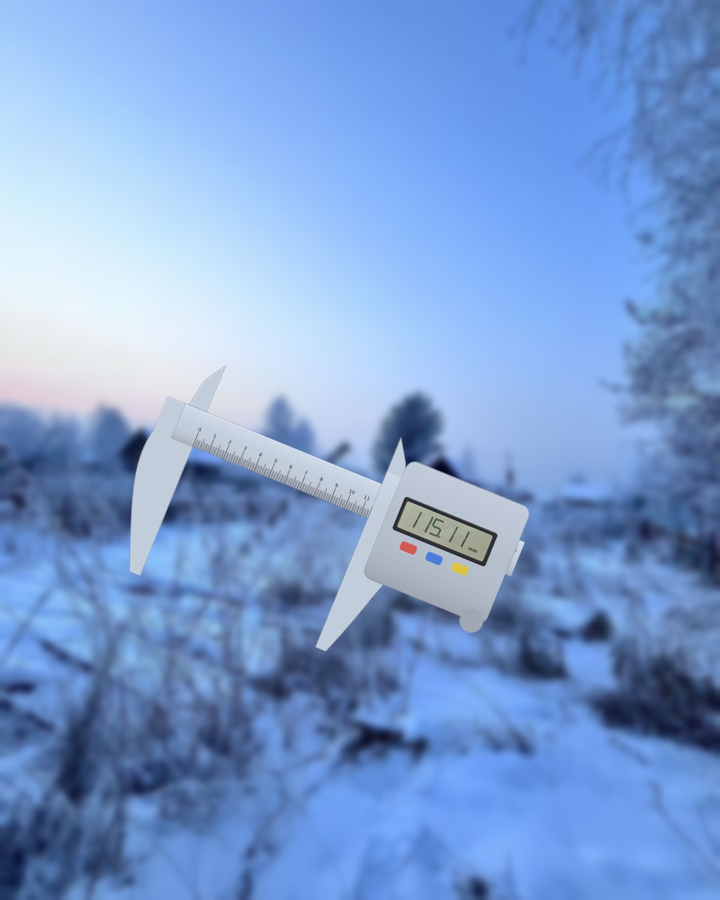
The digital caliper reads 115.11 mm
